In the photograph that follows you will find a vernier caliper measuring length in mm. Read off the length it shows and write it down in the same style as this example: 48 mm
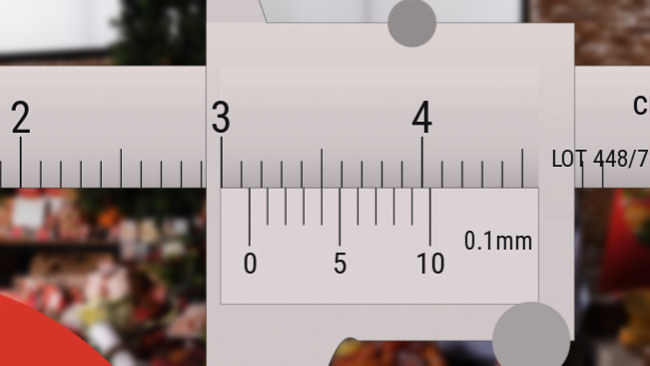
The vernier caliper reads 31.4 mm
